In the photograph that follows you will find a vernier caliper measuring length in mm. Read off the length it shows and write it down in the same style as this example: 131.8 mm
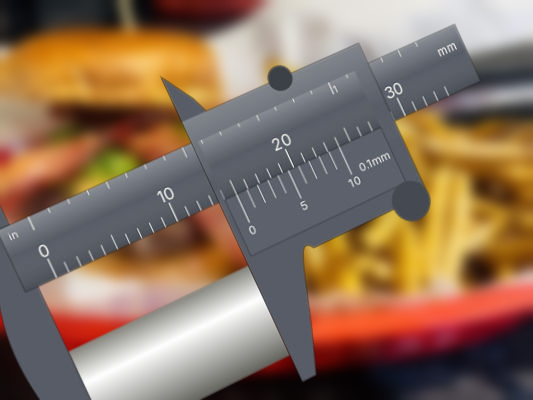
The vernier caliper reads 15.0 mm
